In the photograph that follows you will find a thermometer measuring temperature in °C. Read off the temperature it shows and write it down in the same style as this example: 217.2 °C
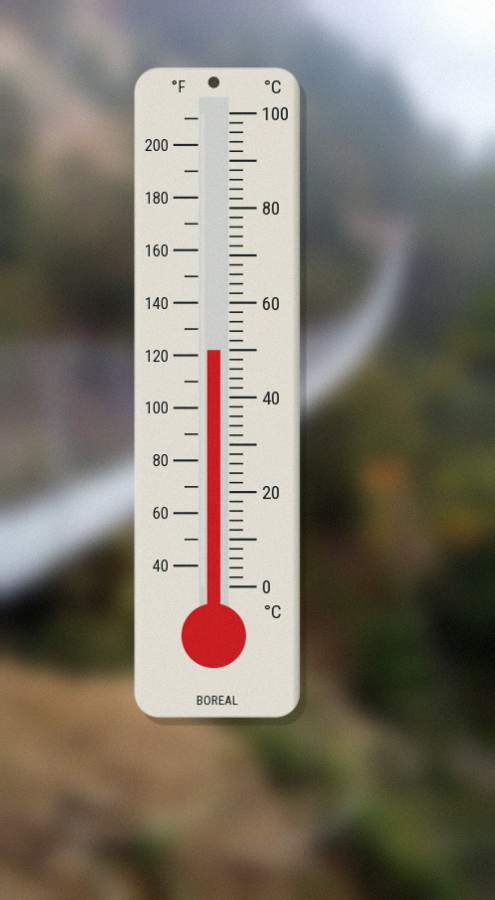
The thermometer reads 50 °C
